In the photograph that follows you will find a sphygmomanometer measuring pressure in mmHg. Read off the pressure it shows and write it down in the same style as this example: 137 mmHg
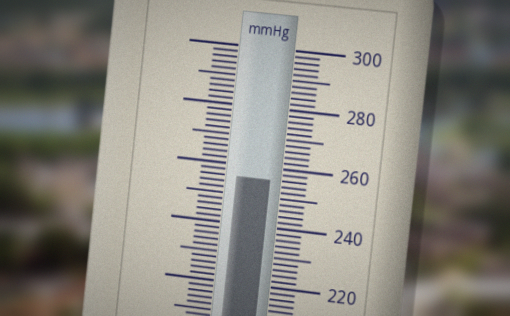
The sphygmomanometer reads 256 mmHg
